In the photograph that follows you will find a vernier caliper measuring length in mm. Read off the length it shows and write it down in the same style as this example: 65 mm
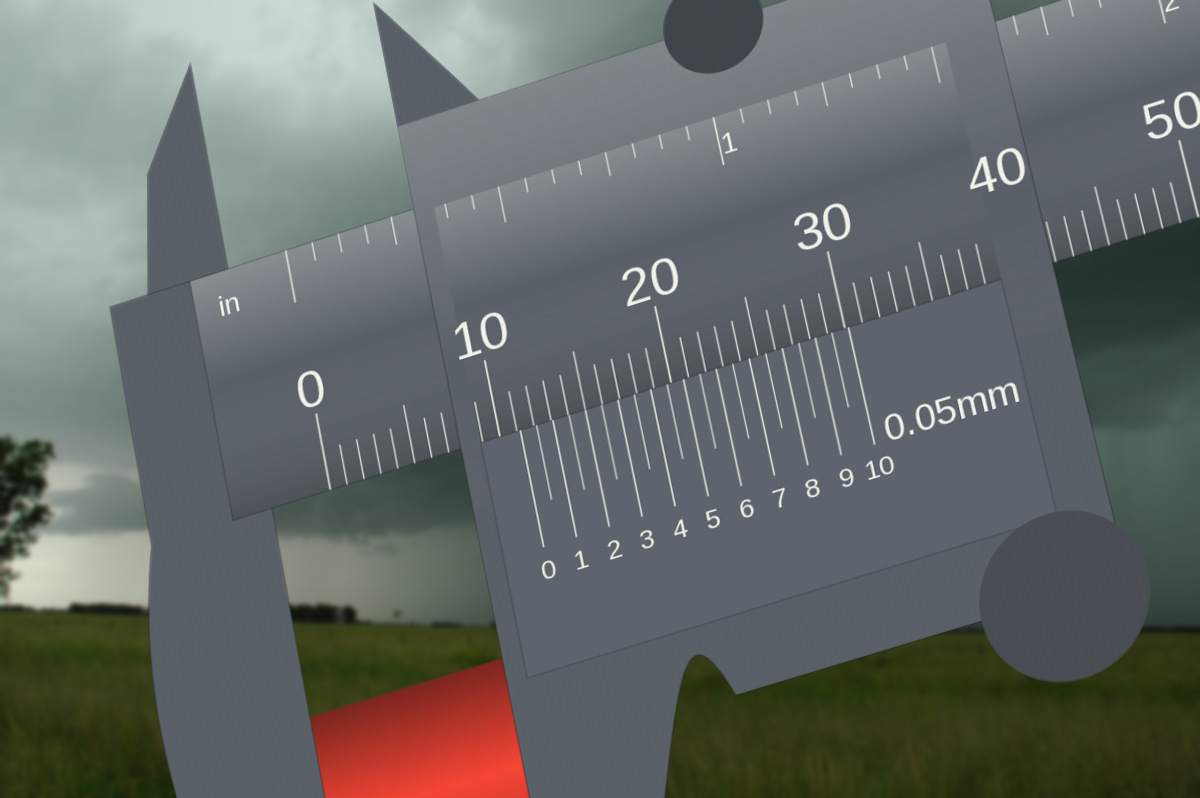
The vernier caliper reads 11.2 mm
